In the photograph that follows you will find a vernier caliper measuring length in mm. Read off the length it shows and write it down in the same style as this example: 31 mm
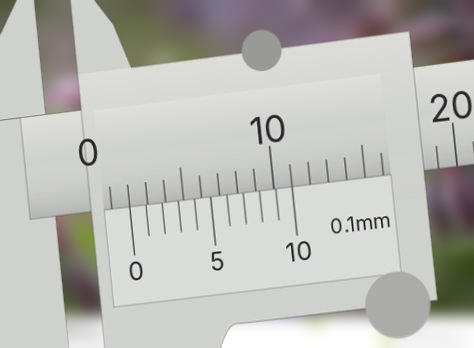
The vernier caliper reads 2.0 mm
